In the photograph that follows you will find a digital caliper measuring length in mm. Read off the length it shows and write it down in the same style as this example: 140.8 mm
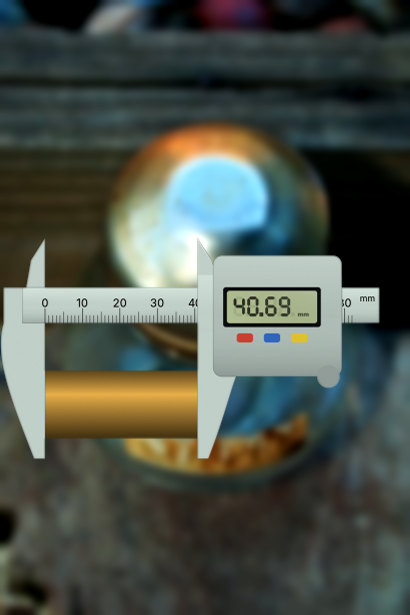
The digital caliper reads 40.69 mm
